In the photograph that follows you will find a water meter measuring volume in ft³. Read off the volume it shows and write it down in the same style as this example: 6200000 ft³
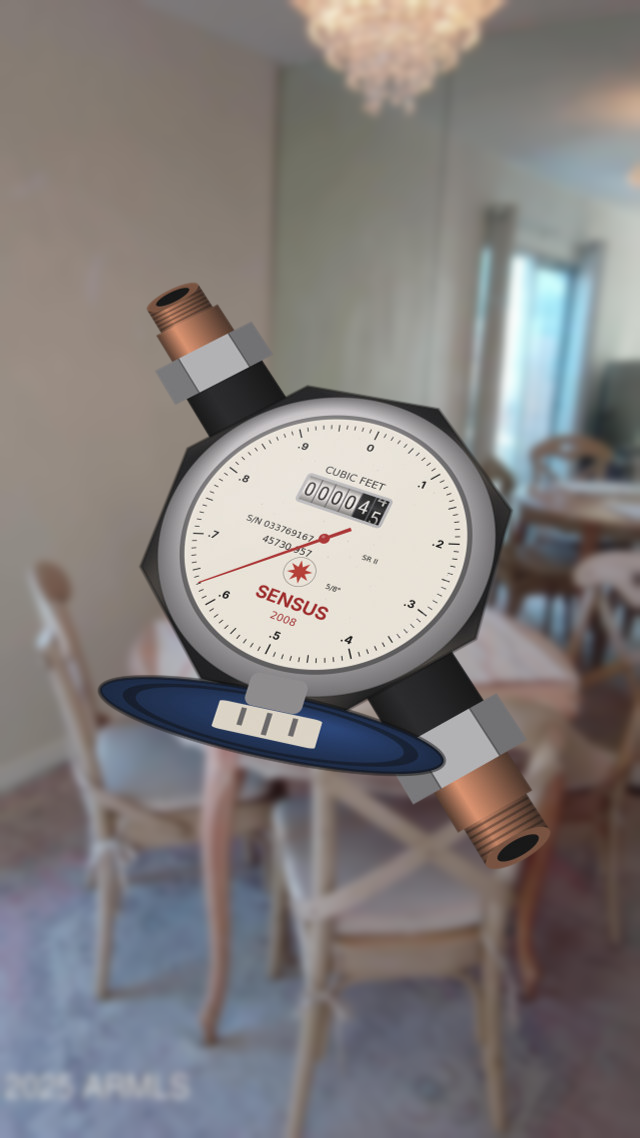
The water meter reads 44.63 ft³
